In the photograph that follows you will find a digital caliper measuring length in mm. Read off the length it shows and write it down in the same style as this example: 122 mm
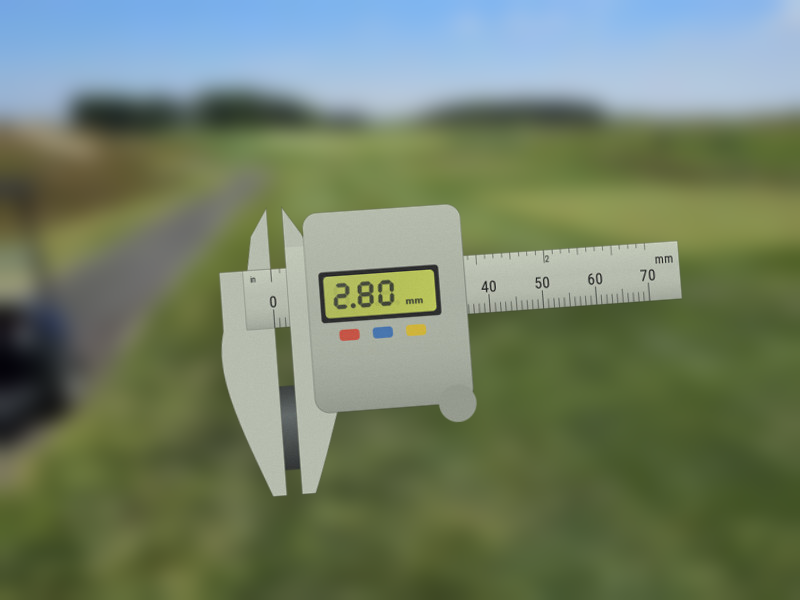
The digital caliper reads 2.80 mm
